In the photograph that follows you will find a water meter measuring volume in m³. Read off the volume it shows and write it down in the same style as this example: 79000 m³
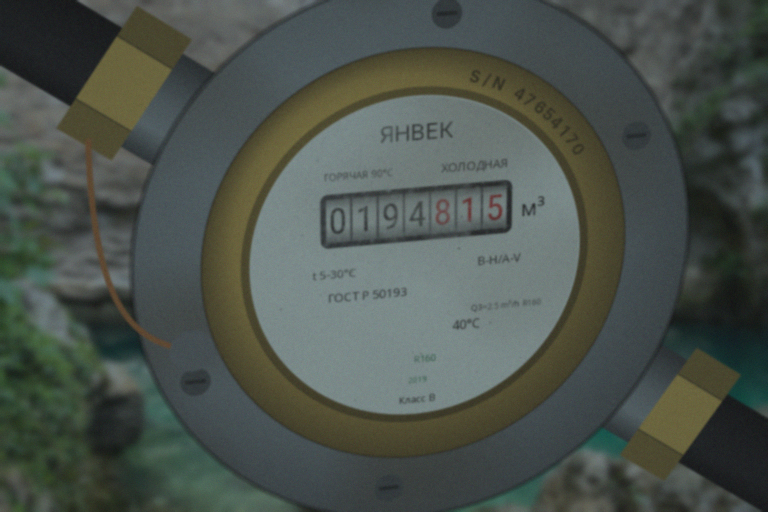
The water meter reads 194.815 m³
